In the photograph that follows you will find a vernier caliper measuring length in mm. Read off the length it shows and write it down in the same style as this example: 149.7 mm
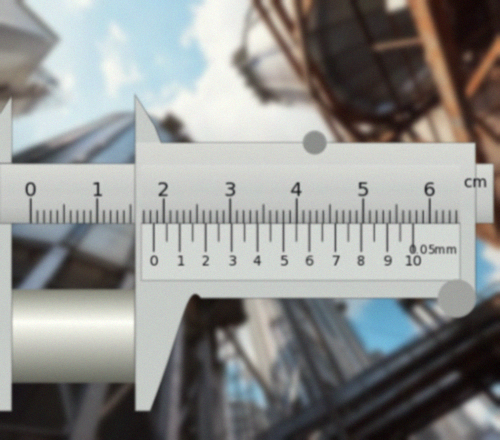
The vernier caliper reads 18.5 mm
